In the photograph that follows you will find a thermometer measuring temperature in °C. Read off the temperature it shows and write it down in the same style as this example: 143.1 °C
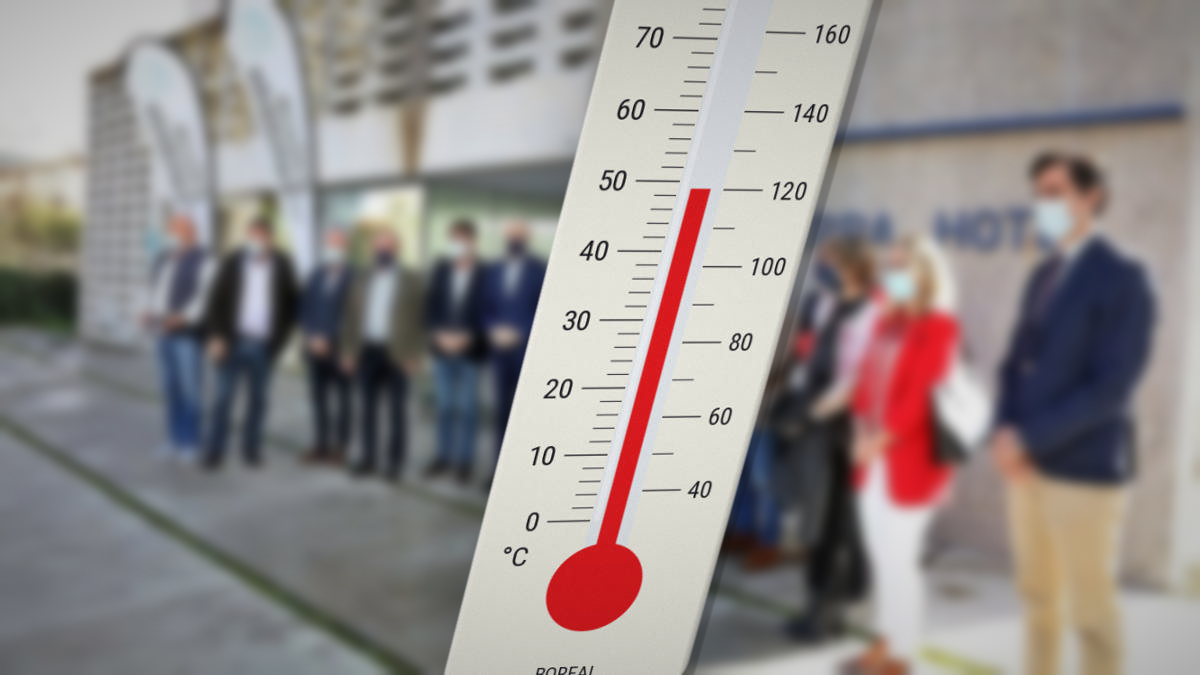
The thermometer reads 49 °C
